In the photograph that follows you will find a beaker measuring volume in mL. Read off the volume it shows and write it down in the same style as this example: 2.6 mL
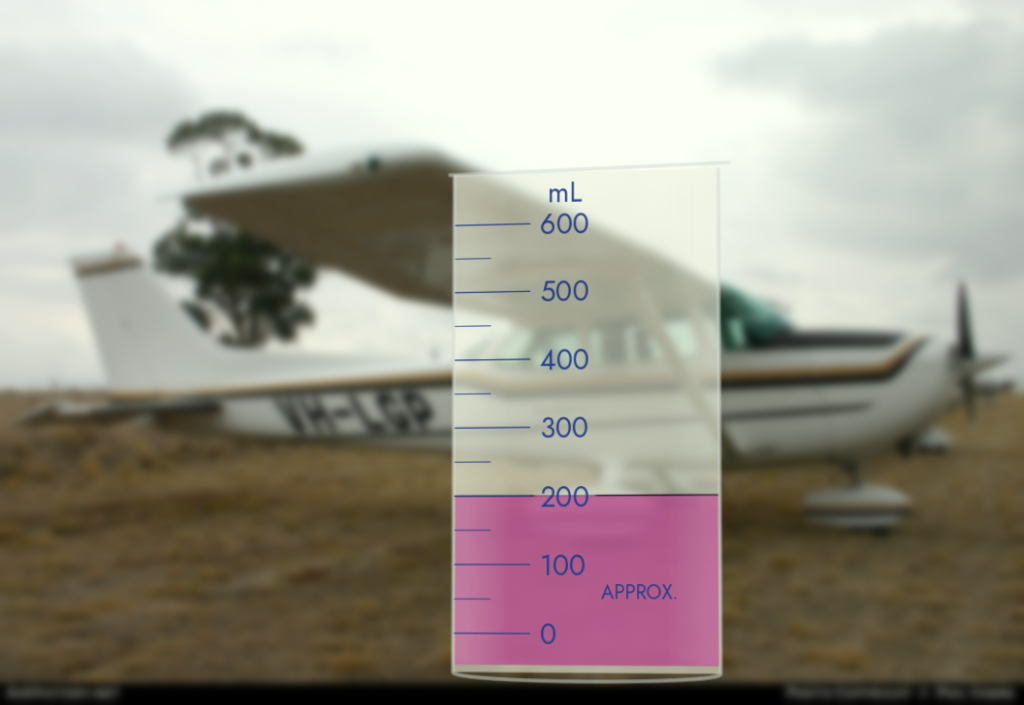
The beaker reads 200 mL
